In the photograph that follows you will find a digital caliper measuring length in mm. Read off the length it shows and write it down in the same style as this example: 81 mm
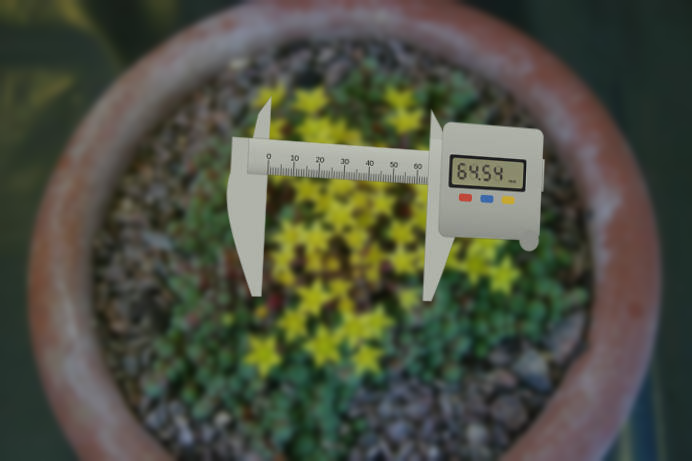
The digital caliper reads 64.54 mm
